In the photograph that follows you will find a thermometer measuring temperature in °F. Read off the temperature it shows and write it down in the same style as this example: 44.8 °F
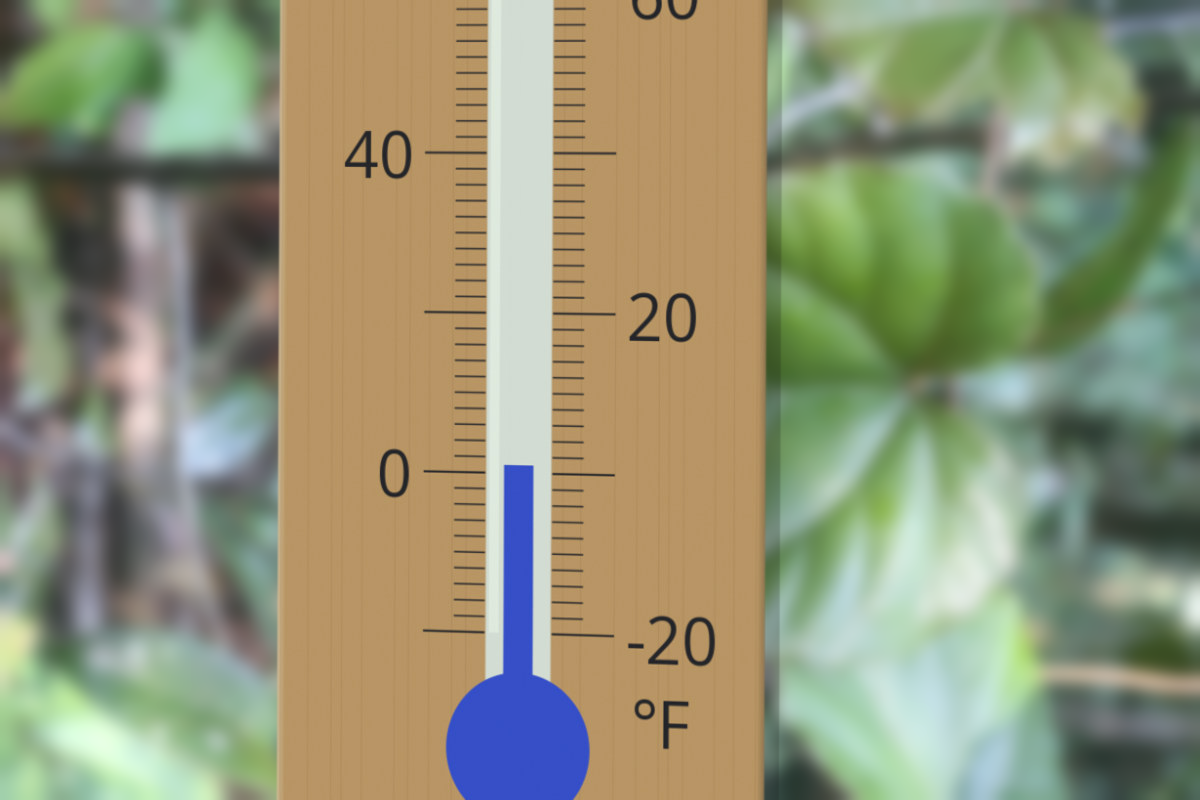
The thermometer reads 1 °F
